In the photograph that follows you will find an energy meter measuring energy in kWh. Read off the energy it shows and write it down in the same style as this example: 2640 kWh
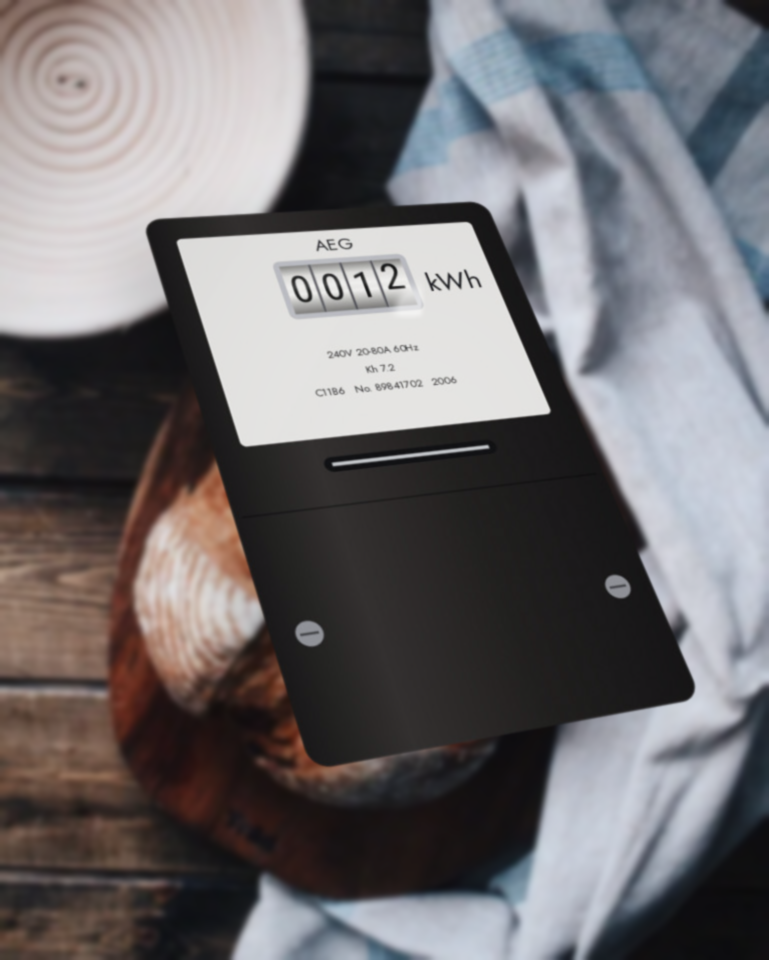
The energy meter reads 12 kWh
